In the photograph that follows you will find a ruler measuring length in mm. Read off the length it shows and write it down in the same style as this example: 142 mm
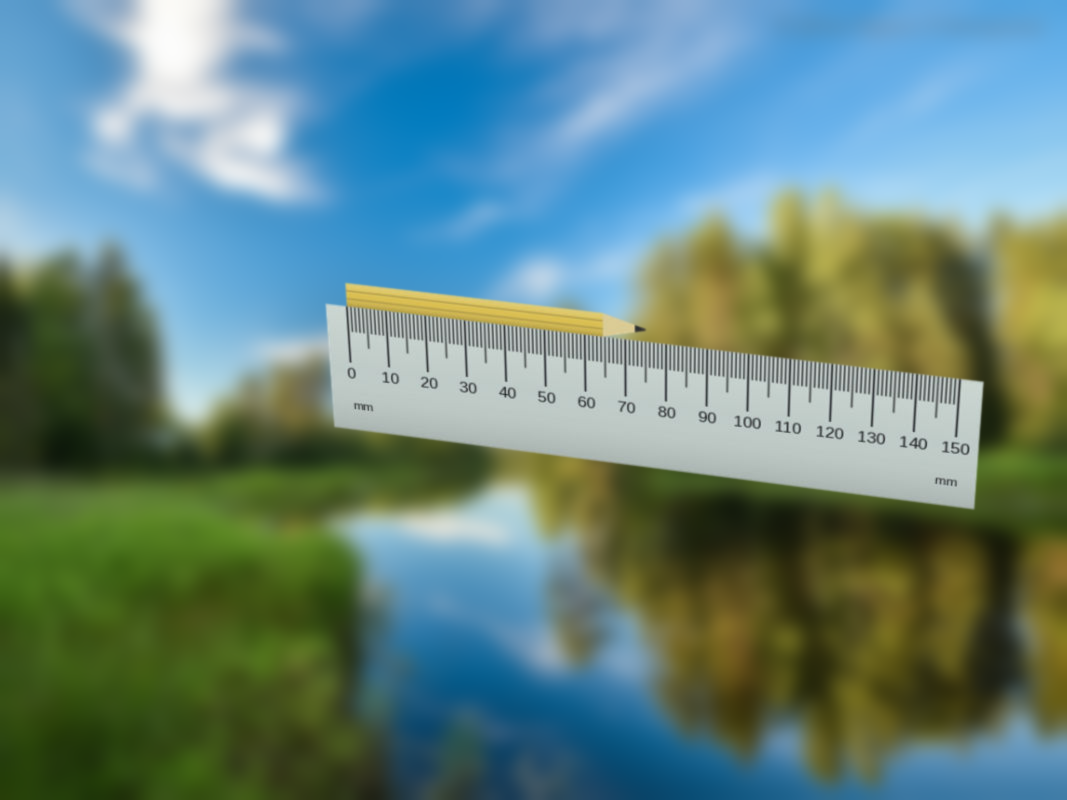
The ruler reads 75 mm
